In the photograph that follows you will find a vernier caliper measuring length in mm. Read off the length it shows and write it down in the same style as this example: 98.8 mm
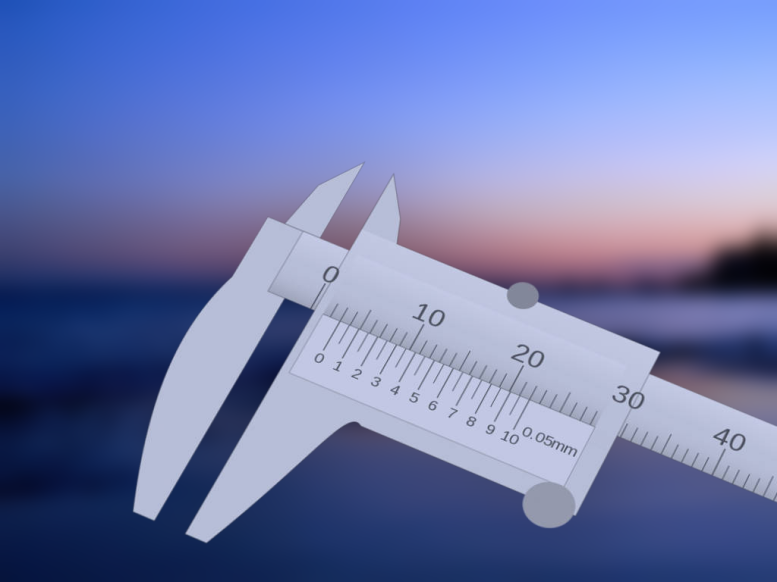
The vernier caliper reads 3.0 mm
